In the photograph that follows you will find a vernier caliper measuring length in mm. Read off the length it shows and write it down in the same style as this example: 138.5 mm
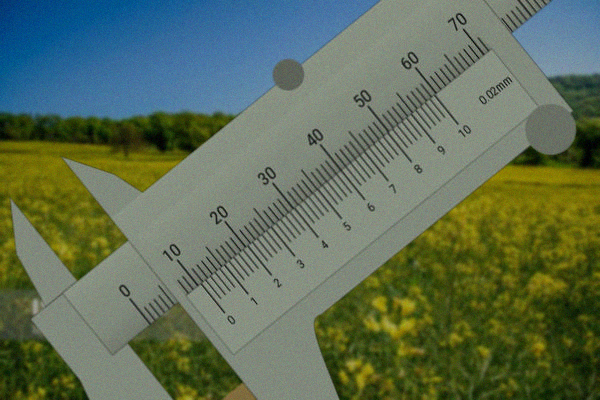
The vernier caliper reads 10.6 mm
